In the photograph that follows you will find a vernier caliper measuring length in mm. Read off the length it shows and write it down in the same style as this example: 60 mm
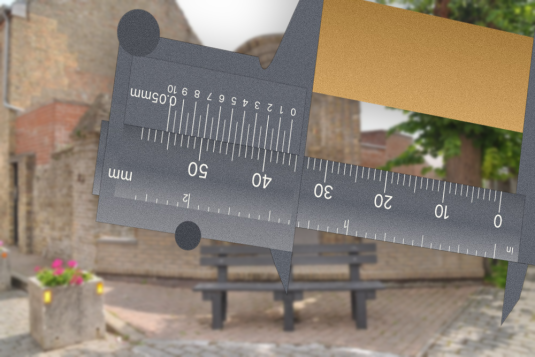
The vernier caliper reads 36.4 mm
